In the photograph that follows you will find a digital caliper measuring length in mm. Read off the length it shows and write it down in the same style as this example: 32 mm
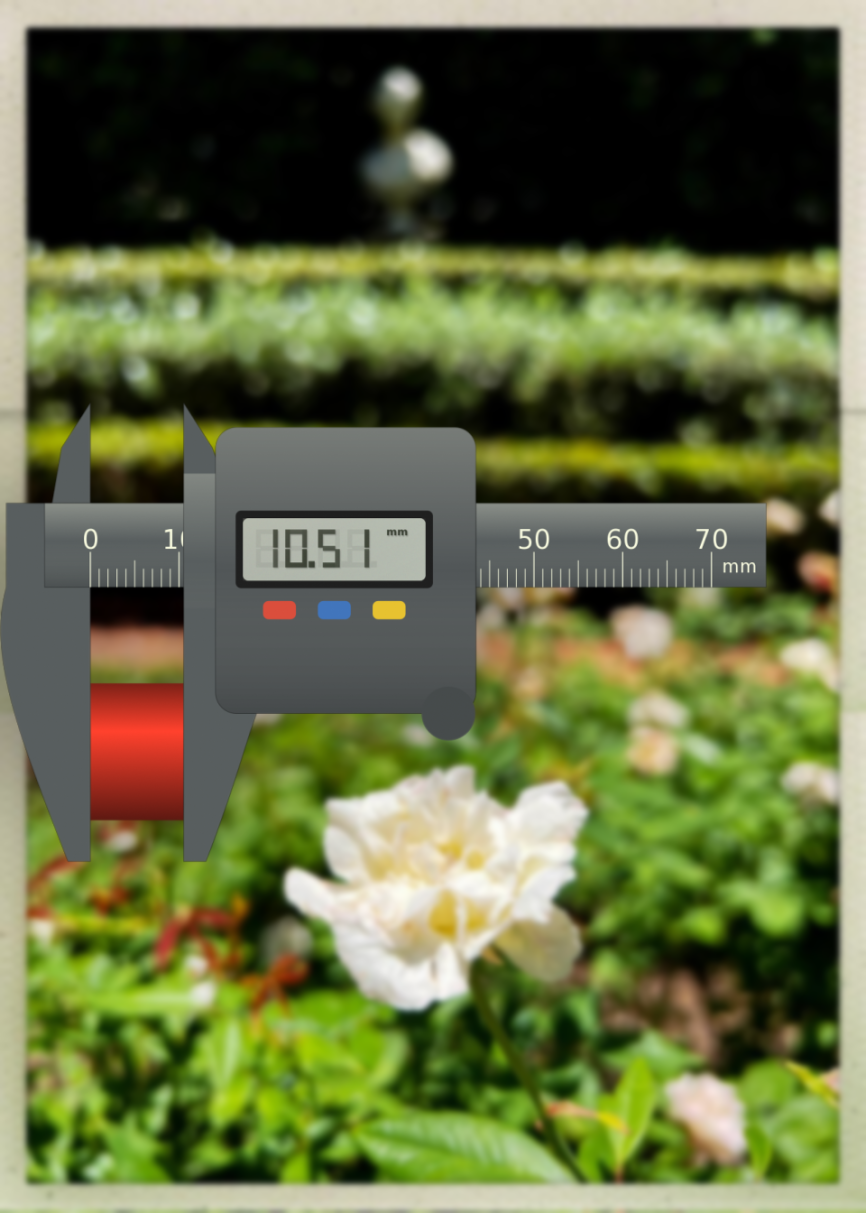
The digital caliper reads 10.51 mm
